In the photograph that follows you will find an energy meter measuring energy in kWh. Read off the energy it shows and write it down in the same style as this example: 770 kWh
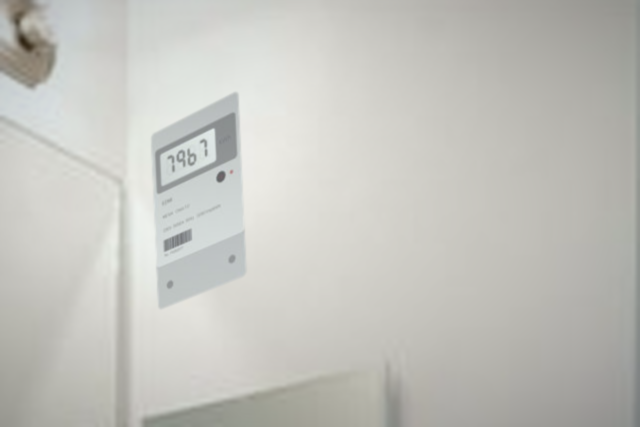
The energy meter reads 7967 kWh
